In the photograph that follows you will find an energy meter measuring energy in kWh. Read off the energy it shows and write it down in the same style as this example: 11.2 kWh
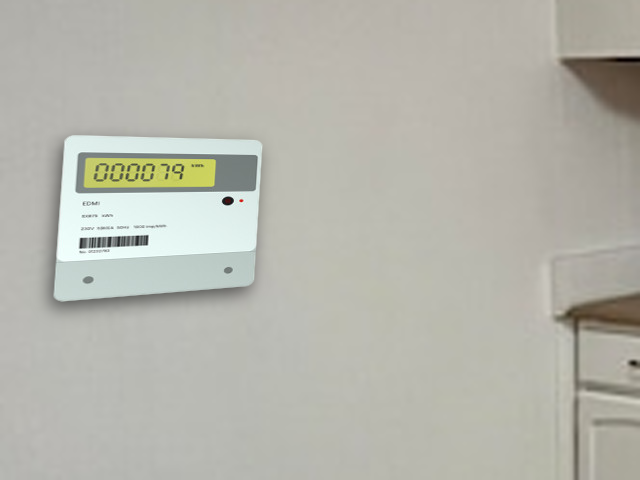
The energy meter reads 79 kWh
